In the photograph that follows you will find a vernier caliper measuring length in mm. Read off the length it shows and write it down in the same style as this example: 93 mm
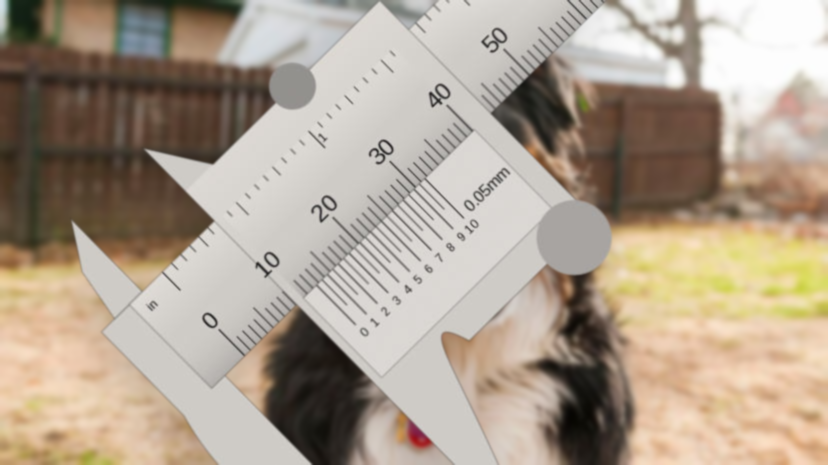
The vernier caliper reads 12.6 mm
